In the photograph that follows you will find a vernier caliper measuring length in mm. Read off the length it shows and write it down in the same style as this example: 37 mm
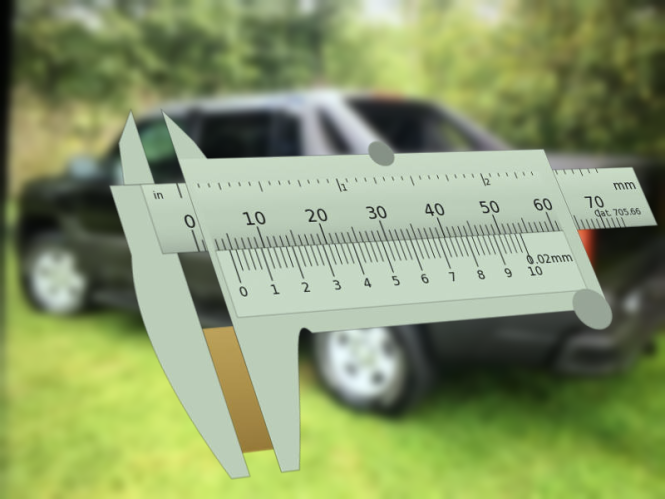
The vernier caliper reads 4.6 mm
